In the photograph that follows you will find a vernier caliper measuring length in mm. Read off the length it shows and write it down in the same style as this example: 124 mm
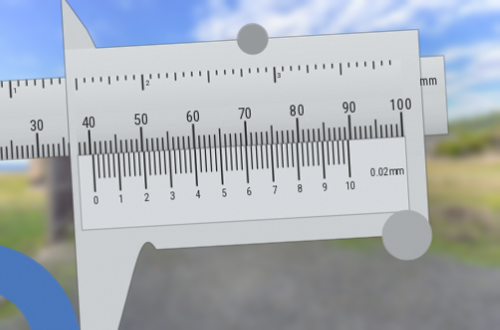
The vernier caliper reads 40.5 mm
